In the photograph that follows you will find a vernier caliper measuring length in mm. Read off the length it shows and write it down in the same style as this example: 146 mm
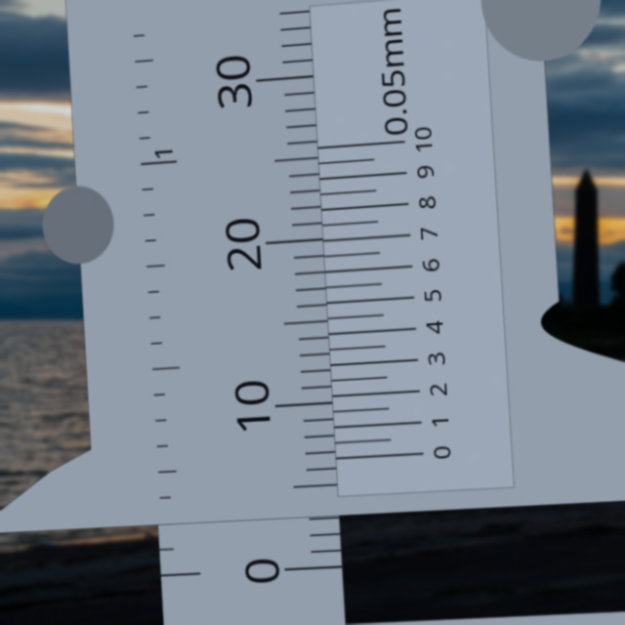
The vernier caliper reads 6.6 mm
